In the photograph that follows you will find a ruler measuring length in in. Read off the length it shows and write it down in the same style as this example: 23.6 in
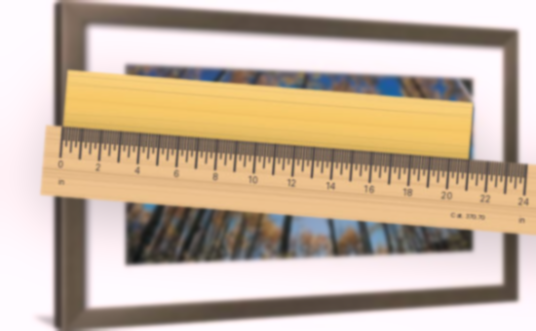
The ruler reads 21 in
